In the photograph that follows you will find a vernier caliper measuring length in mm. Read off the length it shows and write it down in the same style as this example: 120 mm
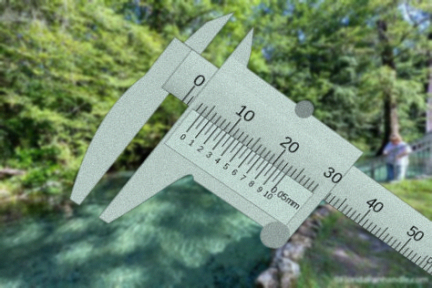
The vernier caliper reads 4.0 mm
